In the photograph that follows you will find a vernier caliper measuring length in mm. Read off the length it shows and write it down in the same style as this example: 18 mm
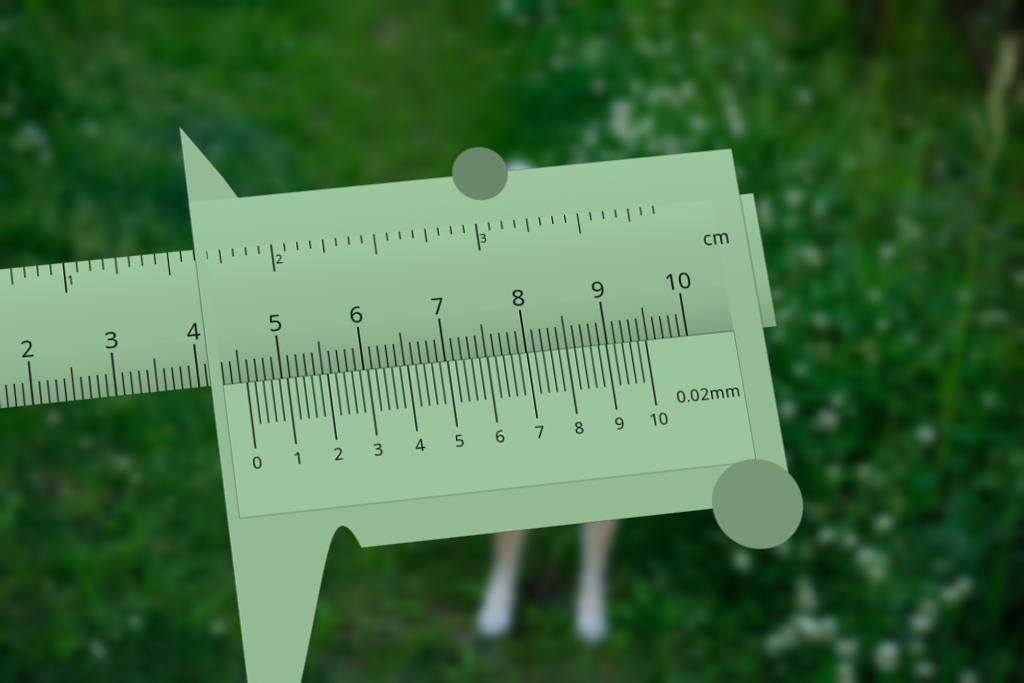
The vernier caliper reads 45.8 mm
